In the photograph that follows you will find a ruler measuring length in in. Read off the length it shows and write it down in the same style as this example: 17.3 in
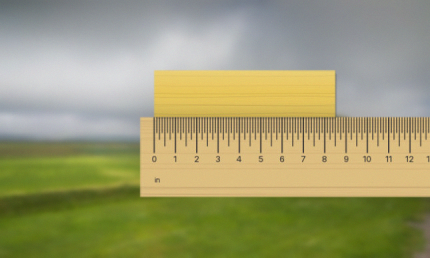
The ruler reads 8.5 in
